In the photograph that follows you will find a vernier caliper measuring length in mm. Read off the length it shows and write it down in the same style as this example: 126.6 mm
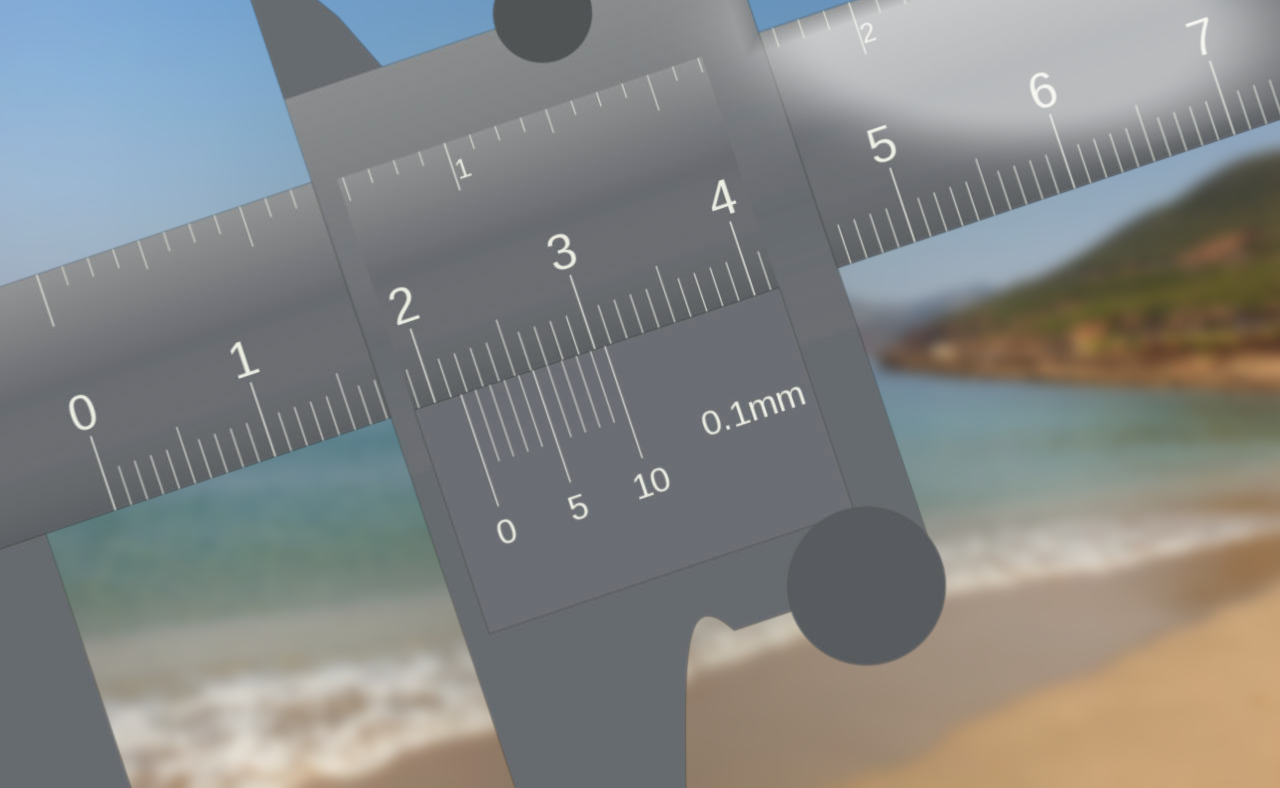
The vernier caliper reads 21.6 mm
